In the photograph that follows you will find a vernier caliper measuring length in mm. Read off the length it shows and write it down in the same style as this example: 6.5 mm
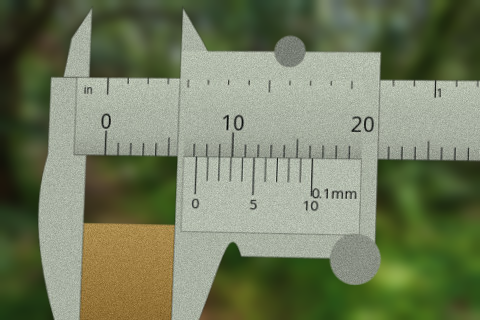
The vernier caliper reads 7.2 mm
